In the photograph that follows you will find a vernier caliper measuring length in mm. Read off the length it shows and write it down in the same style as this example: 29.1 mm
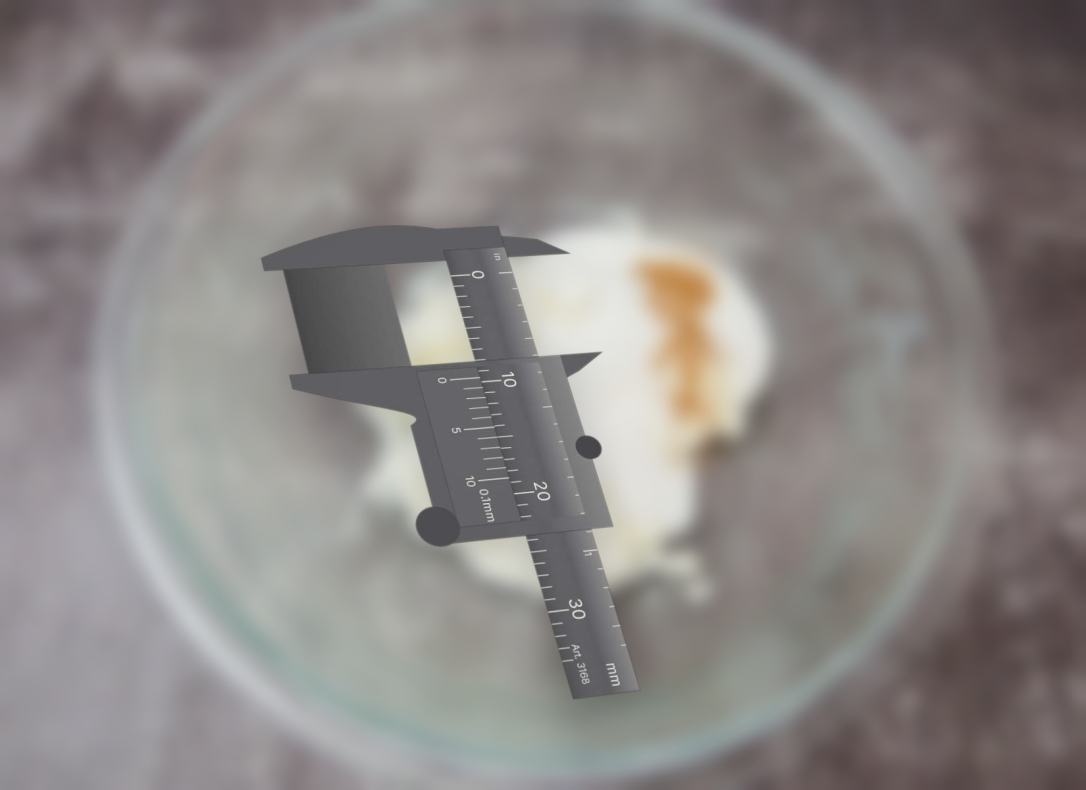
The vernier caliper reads 9.6 mm
